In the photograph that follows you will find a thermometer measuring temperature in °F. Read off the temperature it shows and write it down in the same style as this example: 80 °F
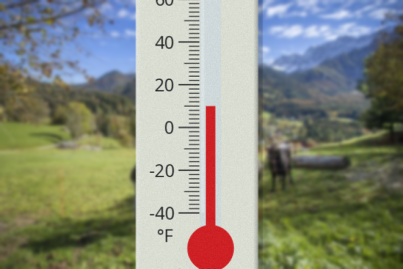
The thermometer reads 10 °F
